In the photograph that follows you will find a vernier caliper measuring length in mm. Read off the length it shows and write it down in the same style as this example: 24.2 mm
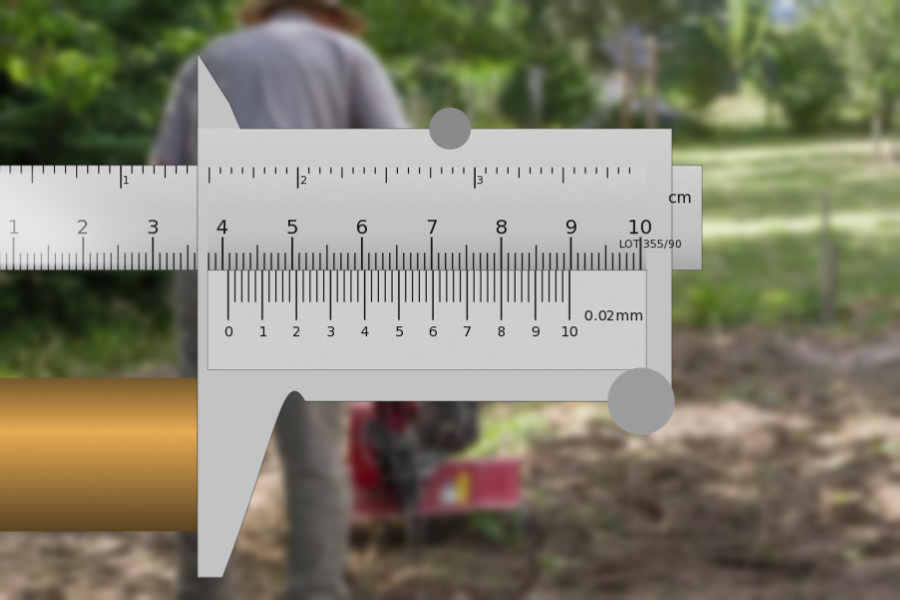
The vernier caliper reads 40.8 mm
